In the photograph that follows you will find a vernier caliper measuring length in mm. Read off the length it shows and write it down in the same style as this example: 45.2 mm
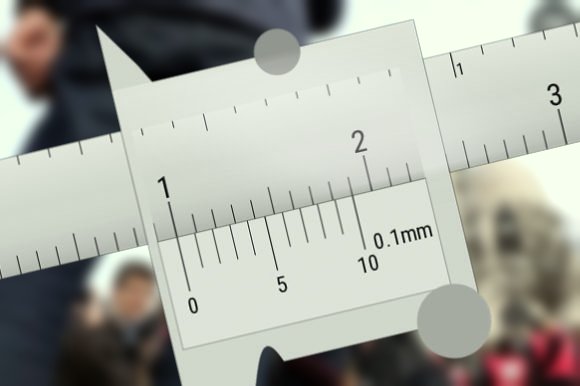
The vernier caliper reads 10.0 mm
